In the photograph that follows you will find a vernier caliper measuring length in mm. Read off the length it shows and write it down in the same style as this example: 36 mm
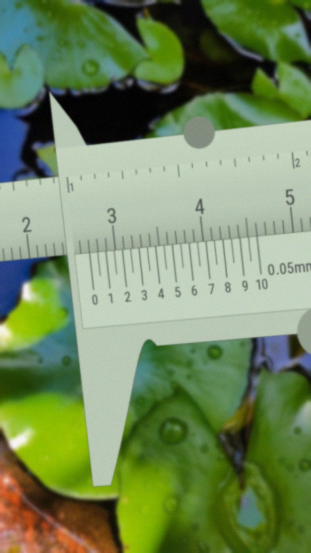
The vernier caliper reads 27.0 mm
